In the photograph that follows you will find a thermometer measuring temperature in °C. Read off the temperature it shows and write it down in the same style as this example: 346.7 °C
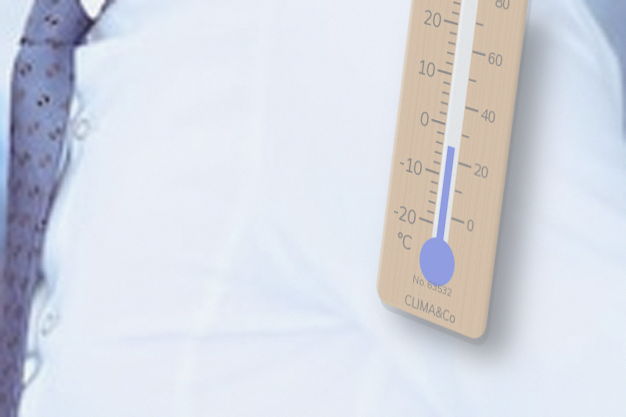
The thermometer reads -4 °C
